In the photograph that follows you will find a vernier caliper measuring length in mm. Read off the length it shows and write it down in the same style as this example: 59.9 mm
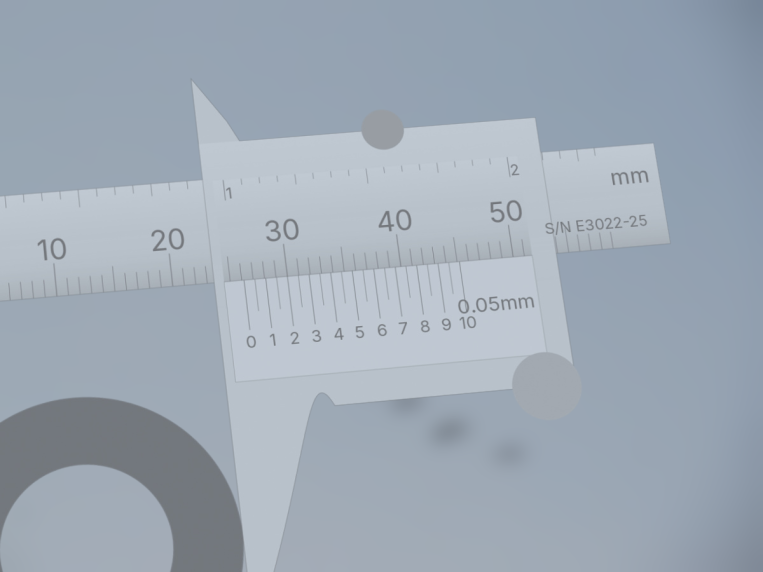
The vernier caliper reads 26.2 mm
